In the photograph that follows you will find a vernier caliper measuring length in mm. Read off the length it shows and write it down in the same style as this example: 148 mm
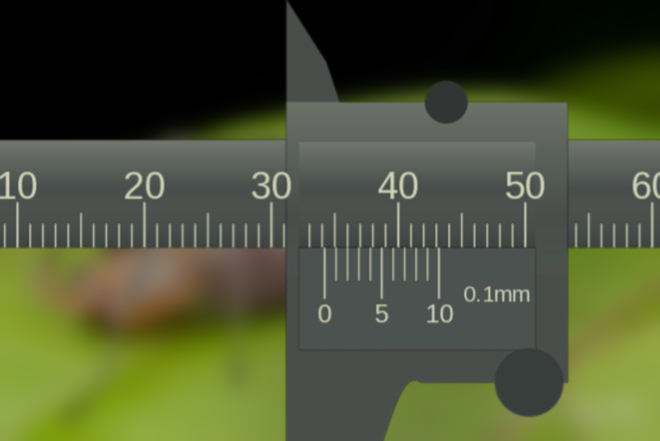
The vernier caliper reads 34.2 mm
